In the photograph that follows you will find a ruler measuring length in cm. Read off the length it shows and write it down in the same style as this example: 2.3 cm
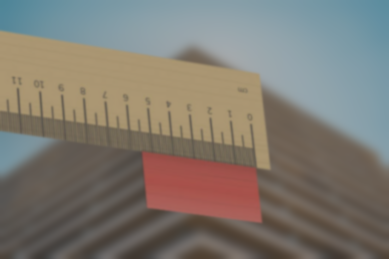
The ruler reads 5.5 cm
